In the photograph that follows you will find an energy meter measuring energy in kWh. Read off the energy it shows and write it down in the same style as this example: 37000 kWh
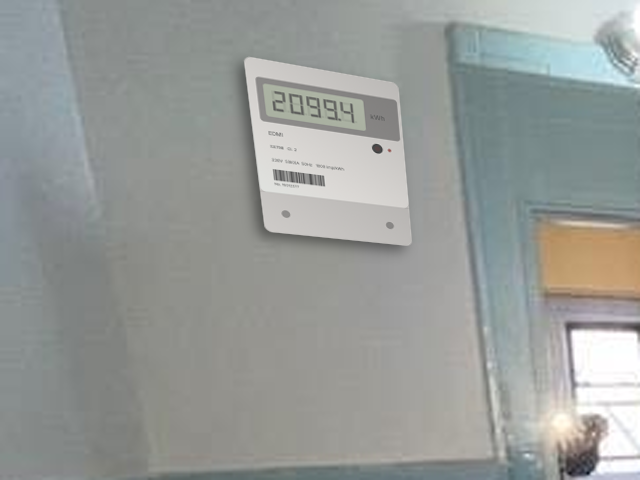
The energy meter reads 2099.4 kWh
